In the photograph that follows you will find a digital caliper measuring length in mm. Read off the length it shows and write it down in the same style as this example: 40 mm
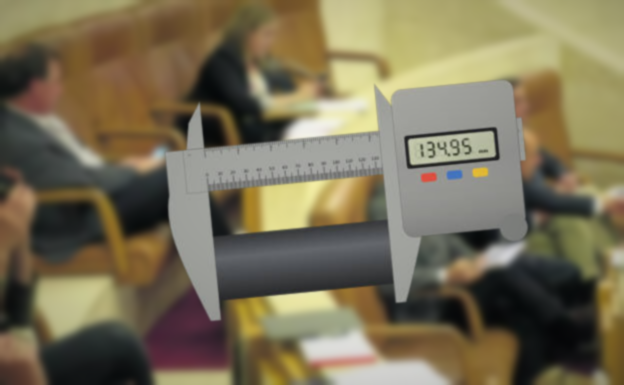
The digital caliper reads 134.95 mm
